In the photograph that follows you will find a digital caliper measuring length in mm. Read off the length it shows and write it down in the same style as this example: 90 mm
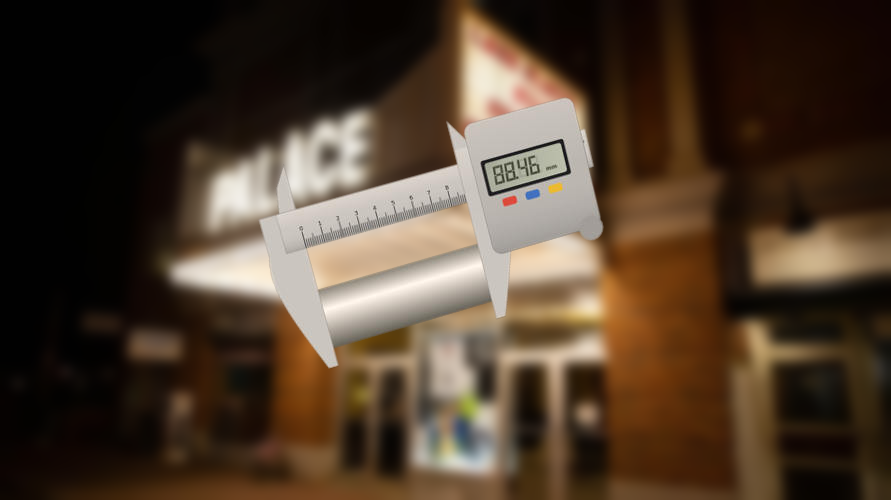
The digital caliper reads 88.46 mm
